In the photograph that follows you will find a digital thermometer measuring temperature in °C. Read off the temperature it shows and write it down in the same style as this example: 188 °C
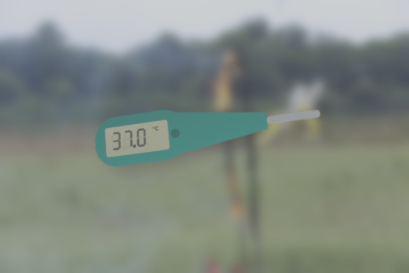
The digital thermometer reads 37.0 °C
